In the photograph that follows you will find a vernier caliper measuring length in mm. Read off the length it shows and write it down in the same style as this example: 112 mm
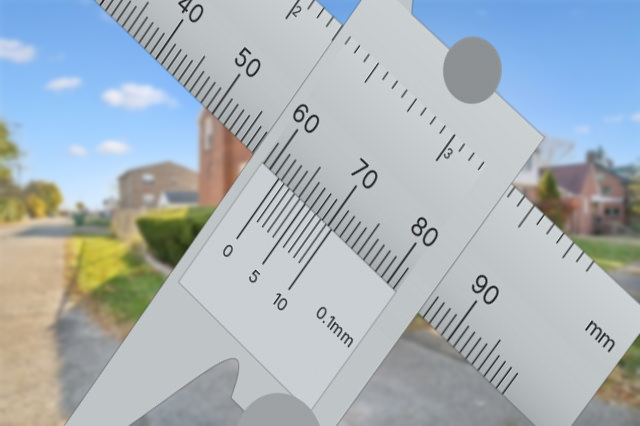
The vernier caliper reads 61.6 mm
